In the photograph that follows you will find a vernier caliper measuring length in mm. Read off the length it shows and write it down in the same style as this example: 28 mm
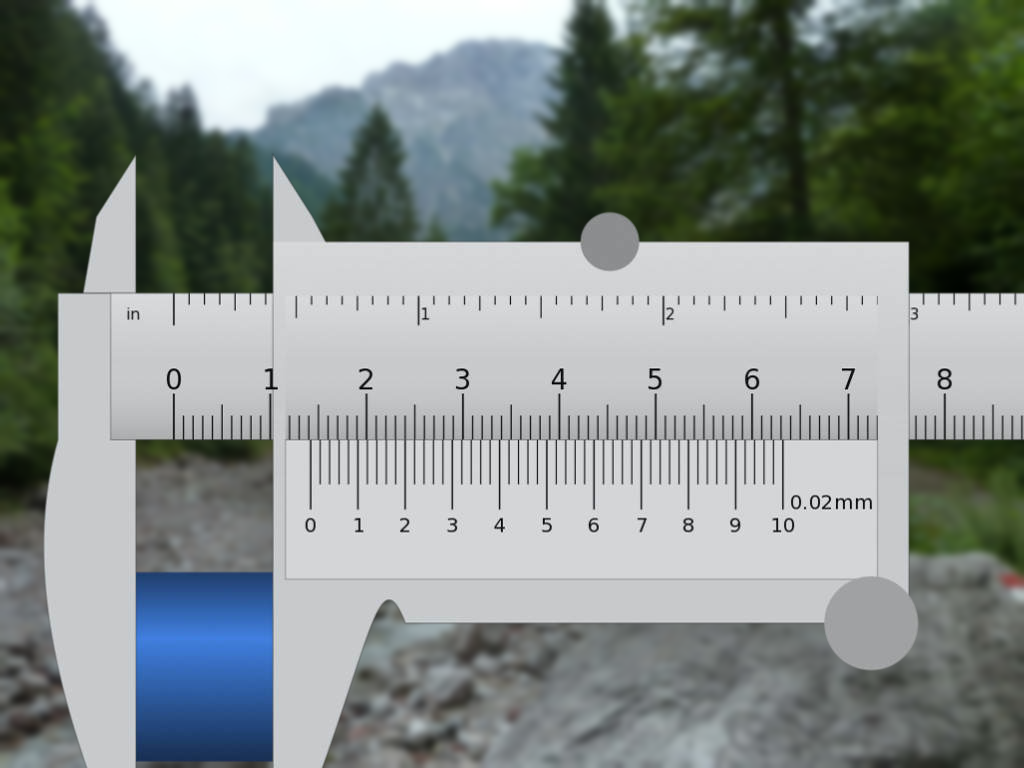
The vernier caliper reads 14.2 mm
